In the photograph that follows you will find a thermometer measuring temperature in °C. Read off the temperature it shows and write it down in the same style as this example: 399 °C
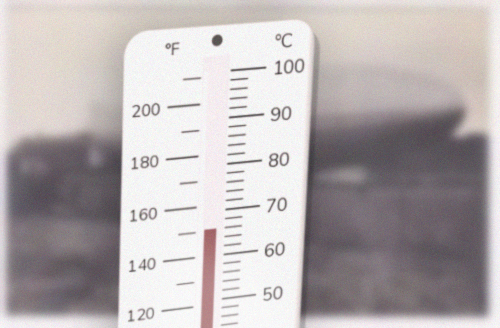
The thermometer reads 66 °C
